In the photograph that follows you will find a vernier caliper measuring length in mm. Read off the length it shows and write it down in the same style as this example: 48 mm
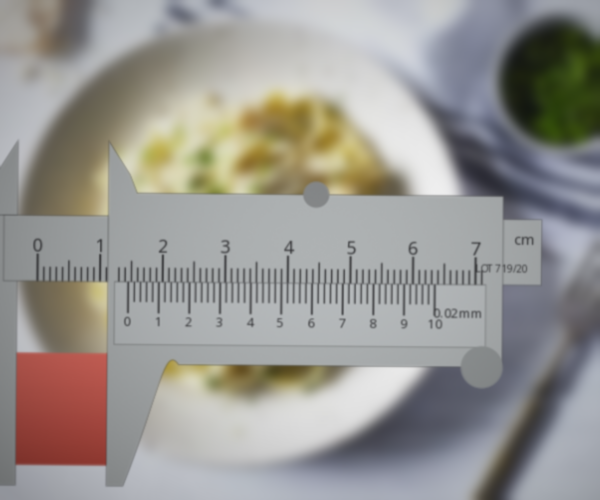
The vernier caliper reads 14.5 mm
